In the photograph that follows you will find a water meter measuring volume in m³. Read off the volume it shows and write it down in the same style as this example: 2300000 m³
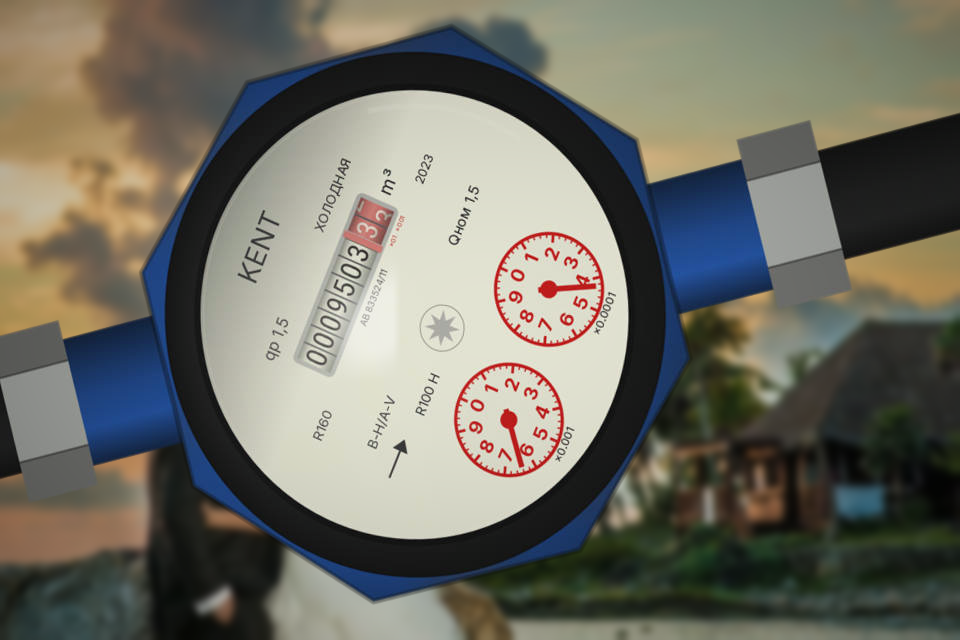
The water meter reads 9503.3264 m³
